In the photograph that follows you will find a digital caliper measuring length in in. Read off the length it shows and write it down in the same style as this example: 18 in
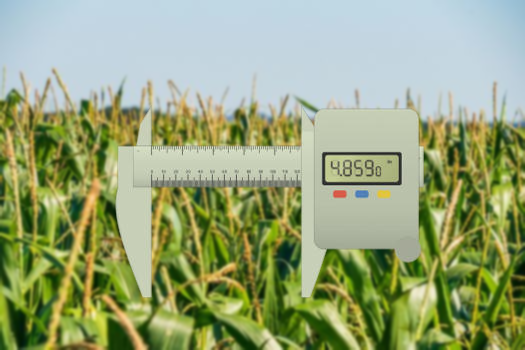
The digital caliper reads 4.8590 in
